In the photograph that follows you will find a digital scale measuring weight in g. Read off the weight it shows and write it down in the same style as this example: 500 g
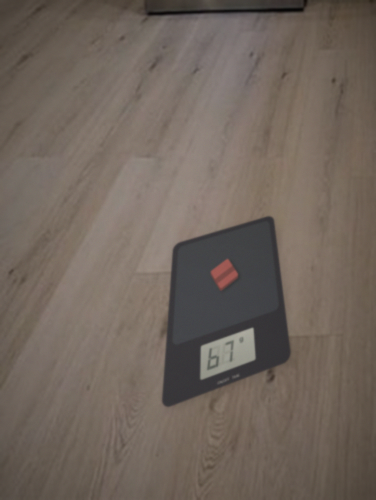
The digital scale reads 67 g
